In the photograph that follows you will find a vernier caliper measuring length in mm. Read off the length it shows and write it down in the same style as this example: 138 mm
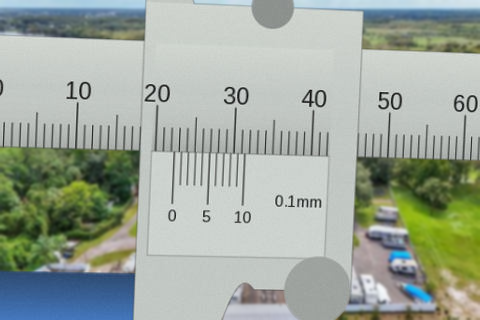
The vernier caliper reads 22.4 mm
